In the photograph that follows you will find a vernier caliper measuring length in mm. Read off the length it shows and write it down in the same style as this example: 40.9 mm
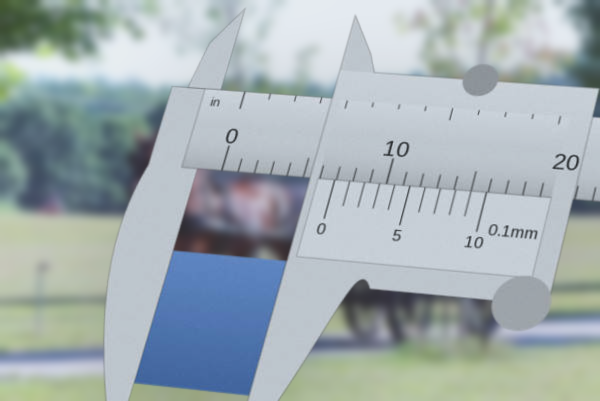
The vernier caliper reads 6.9 mm
